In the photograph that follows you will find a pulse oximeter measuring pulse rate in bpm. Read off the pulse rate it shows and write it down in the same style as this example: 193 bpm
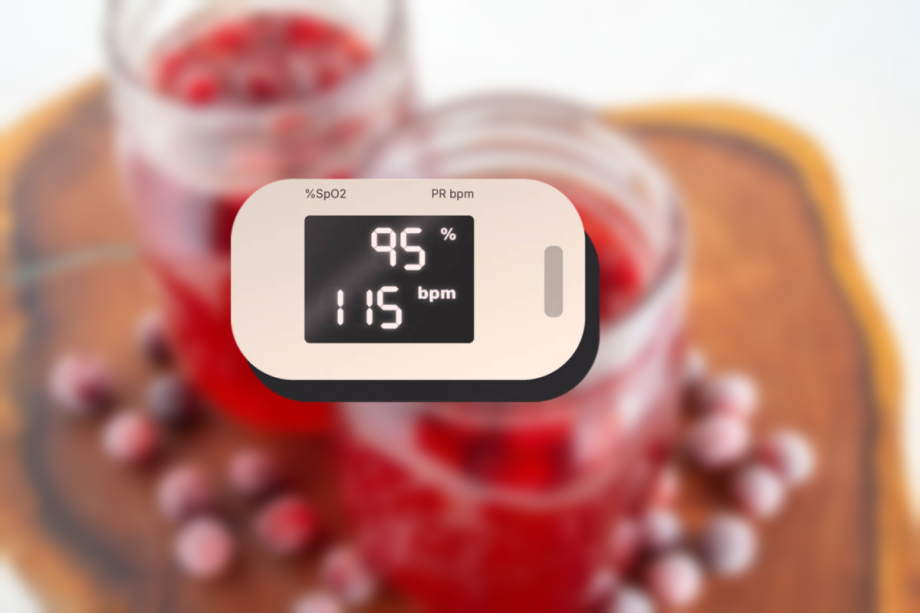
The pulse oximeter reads 115 bpm
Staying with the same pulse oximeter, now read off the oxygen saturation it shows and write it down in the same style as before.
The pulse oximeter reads 95 %
